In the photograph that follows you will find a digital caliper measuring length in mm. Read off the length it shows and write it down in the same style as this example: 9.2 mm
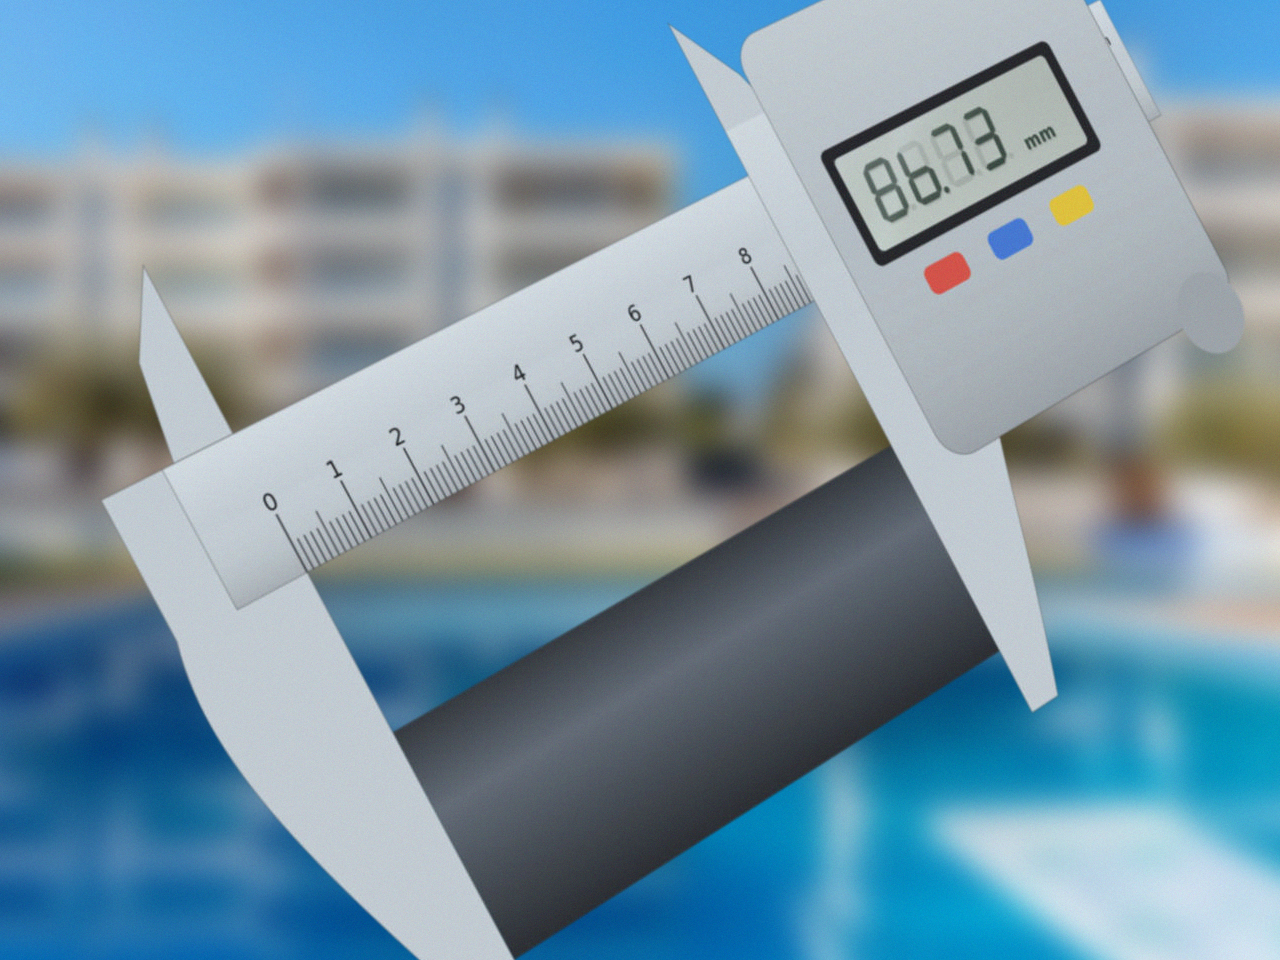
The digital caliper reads 86.73 mm
